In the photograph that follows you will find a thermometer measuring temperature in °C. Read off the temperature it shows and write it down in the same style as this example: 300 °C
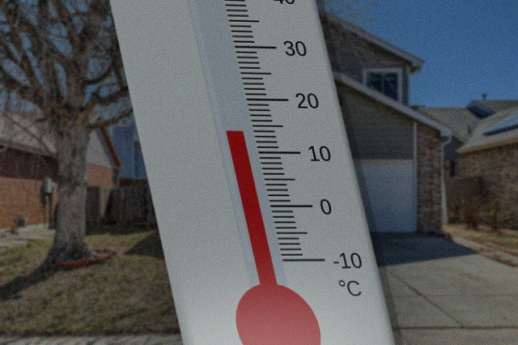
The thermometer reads 14 °C
